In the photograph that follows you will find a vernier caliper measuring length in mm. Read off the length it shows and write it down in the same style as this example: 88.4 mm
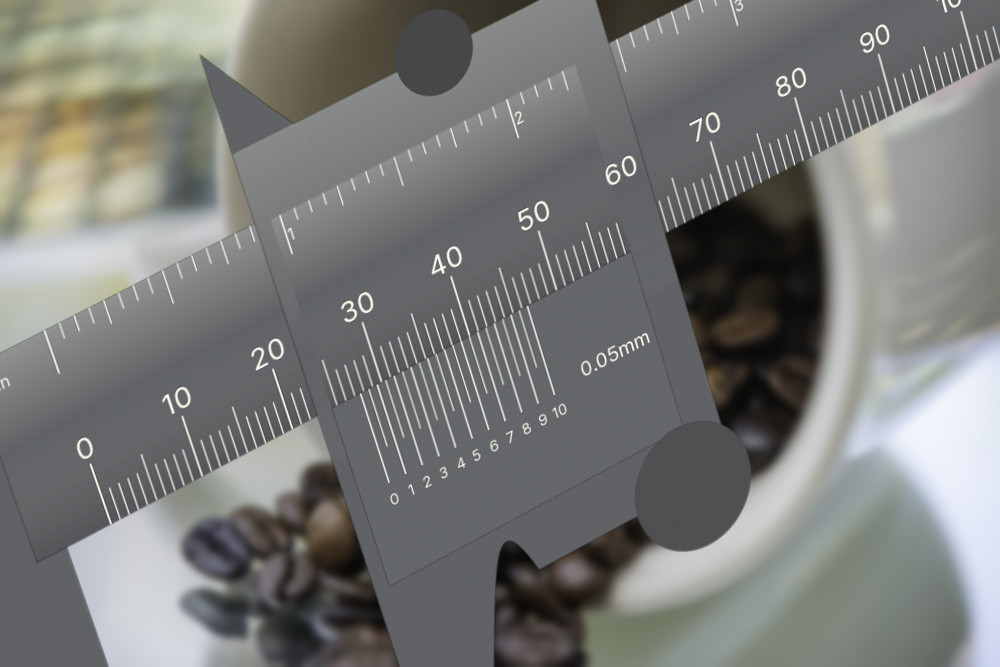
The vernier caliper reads 27.6 mm
